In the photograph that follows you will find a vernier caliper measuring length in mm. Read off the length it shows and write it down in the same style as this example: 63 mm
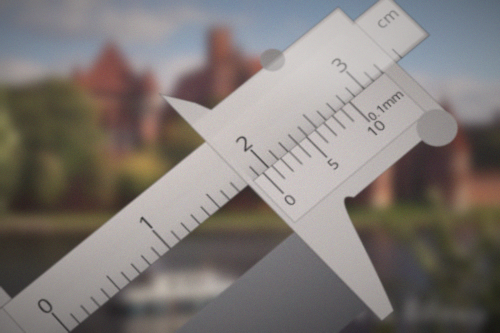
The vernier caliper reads 19.4 mm
